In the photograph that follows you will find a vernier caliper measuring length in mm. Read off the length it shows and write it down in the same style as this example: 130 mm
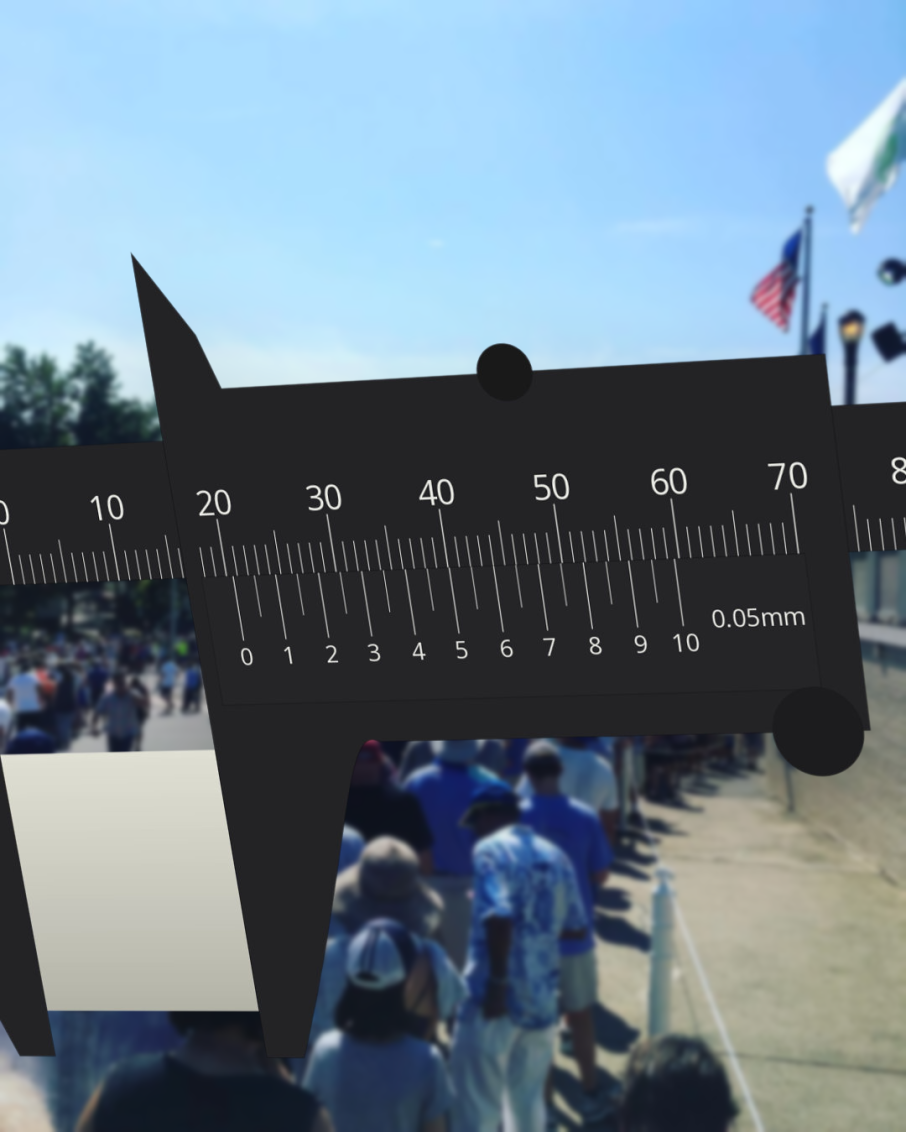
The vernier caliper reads 20.6 mm
